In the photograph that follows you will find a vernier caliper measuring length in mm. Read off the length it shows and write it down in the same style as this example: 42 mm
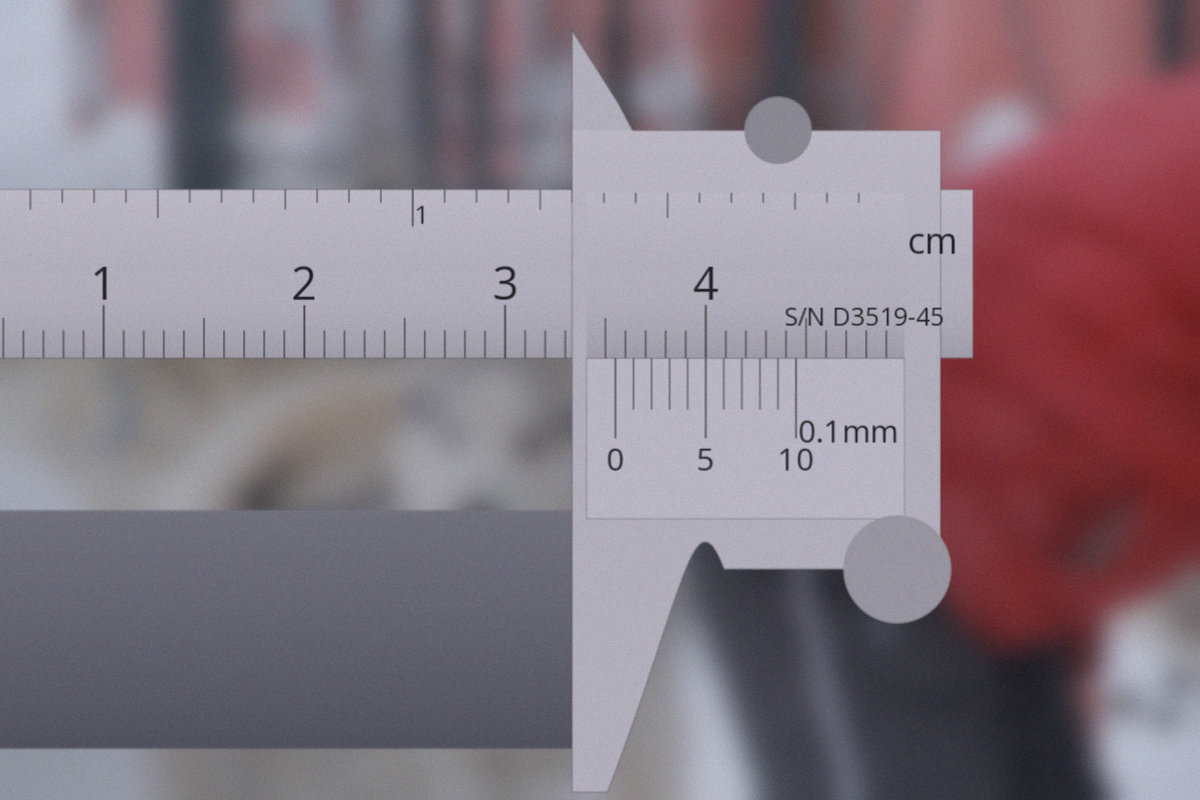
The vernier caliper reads 35.5 mm
